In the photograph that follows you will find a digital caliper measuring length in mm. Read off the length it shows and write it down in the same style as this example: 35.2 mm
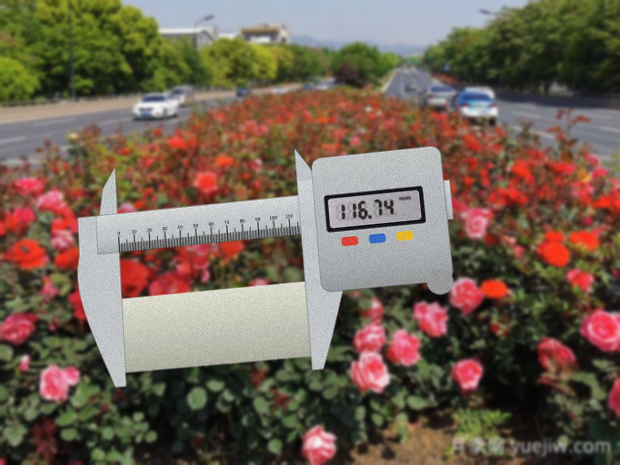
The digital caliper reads 116.74 mm
